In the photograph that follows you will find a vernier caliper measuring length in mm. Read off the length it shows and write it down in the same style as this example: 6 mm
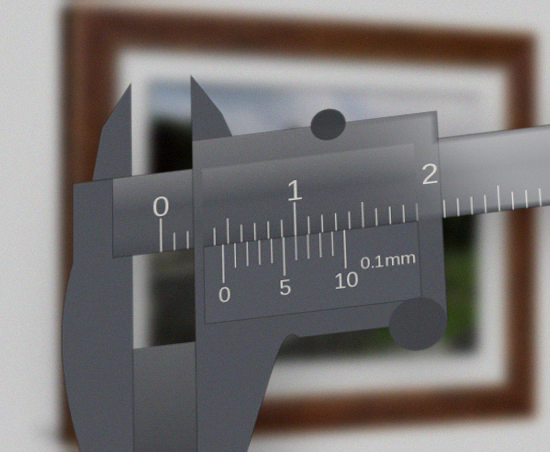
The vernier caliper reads 4.6 mm
